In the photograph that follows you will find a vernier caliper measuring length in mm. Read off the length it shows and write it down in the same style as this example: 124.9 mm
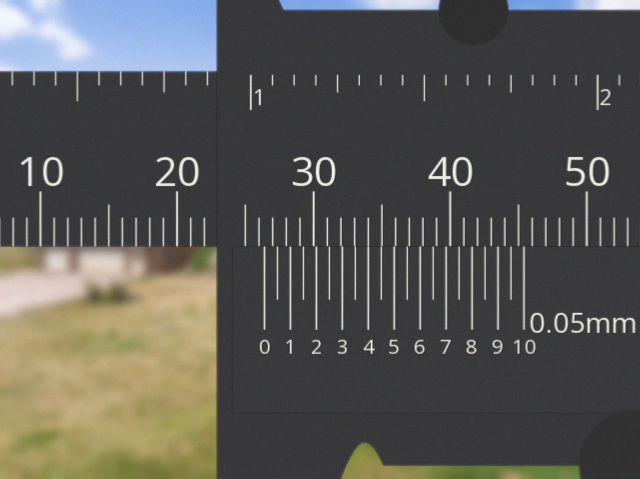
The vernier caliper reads 26.4 mm
